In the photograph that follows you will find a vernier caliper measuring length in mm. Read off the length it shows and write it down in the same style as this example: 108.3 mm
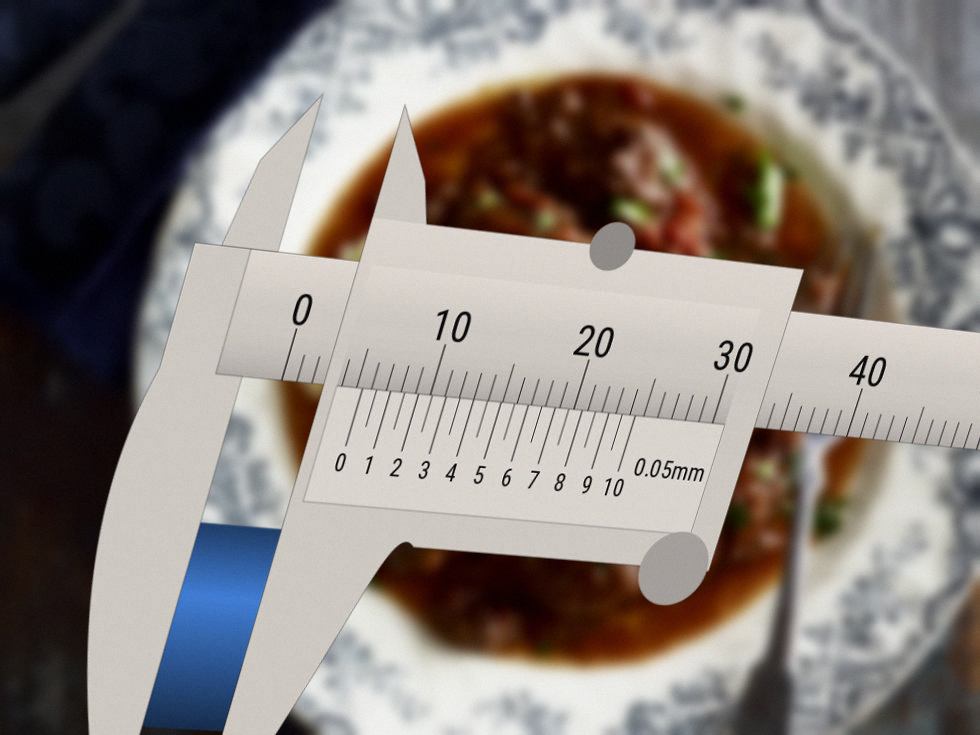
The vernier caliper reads 5.4 mm
